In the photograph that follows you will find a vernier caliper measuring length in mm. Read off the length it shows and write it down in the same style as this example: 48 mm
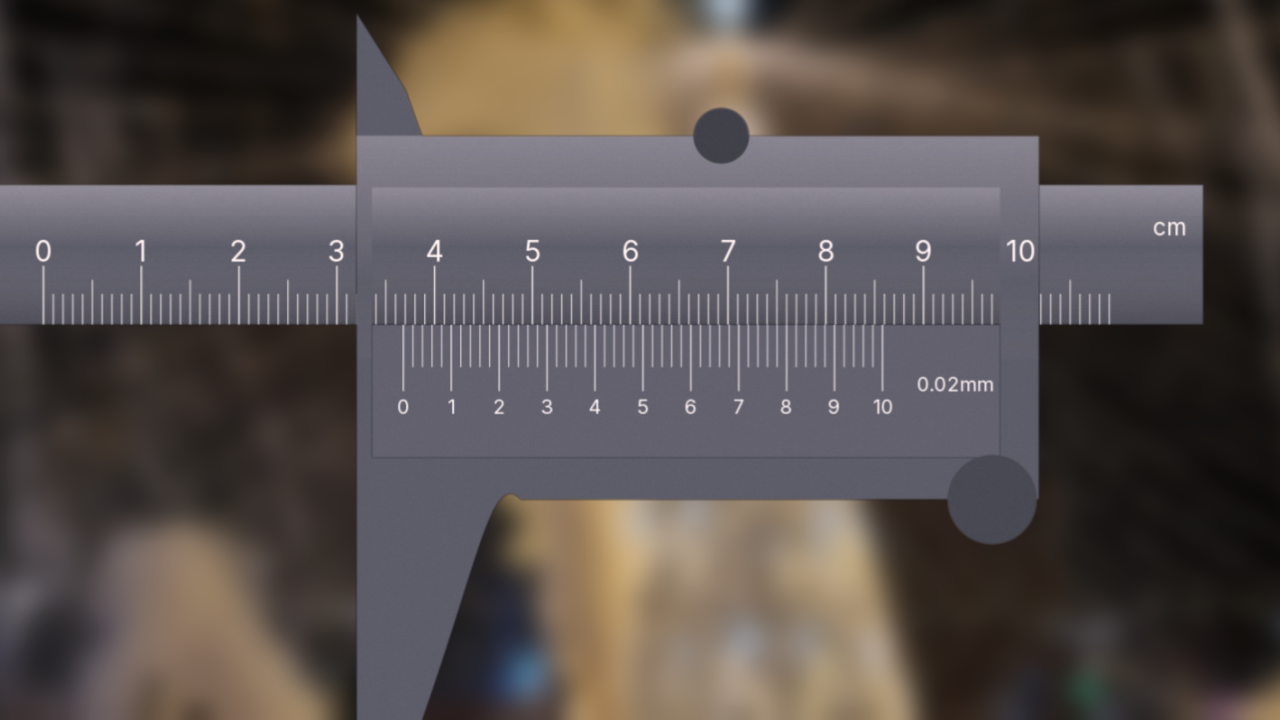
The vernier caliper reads 36.8 mm
